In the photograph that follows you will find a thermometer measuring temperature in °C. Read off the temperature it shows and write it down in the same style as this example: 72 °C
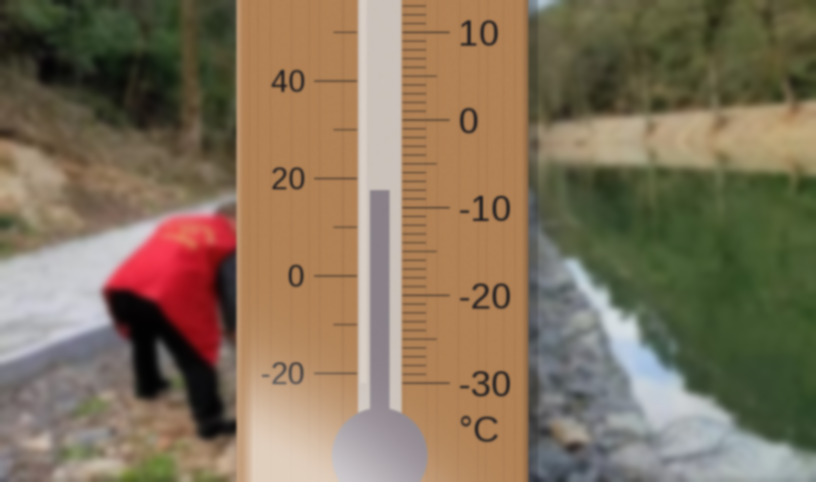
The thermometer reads -8 °C
